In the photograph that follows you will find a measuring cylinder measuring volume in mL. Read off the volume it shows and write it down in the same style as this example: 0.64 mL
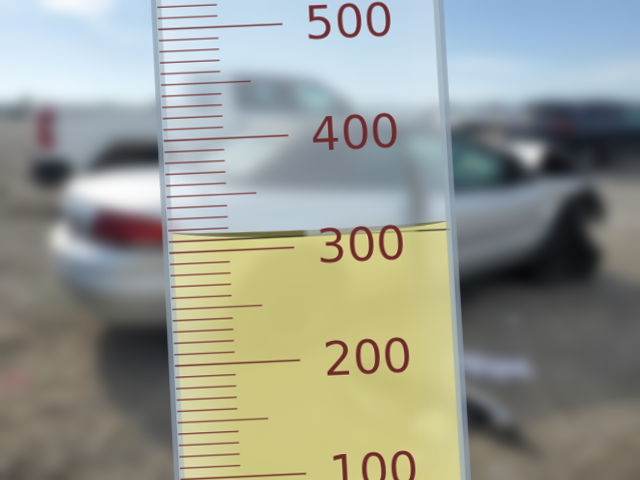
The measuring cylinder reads 310 mL
